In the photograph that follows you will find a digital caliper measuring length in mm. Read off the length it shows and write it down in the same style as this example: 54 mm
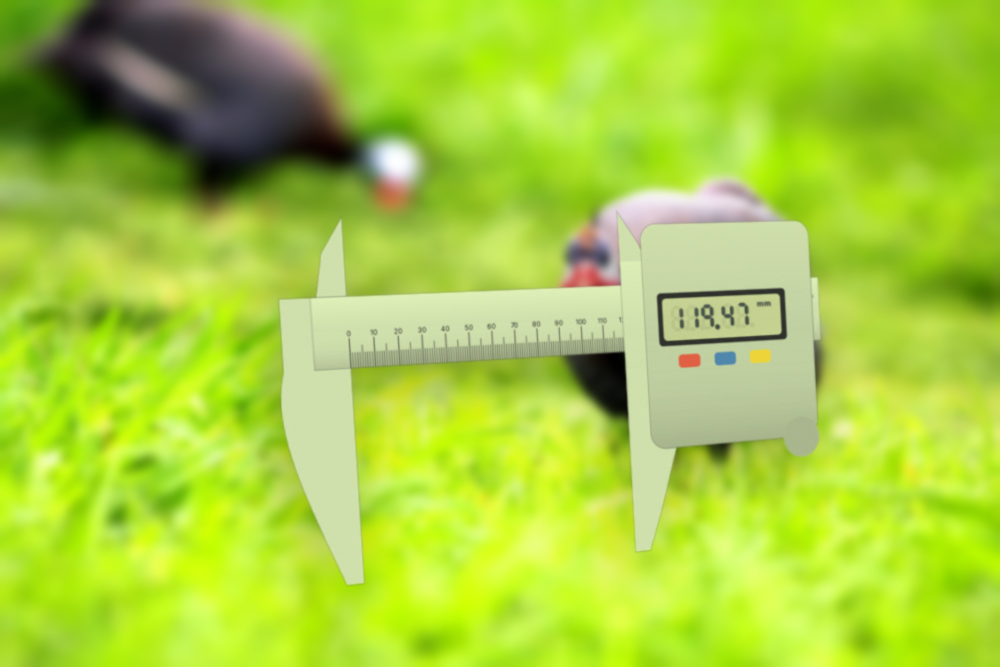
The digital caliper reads 119.47 mm
